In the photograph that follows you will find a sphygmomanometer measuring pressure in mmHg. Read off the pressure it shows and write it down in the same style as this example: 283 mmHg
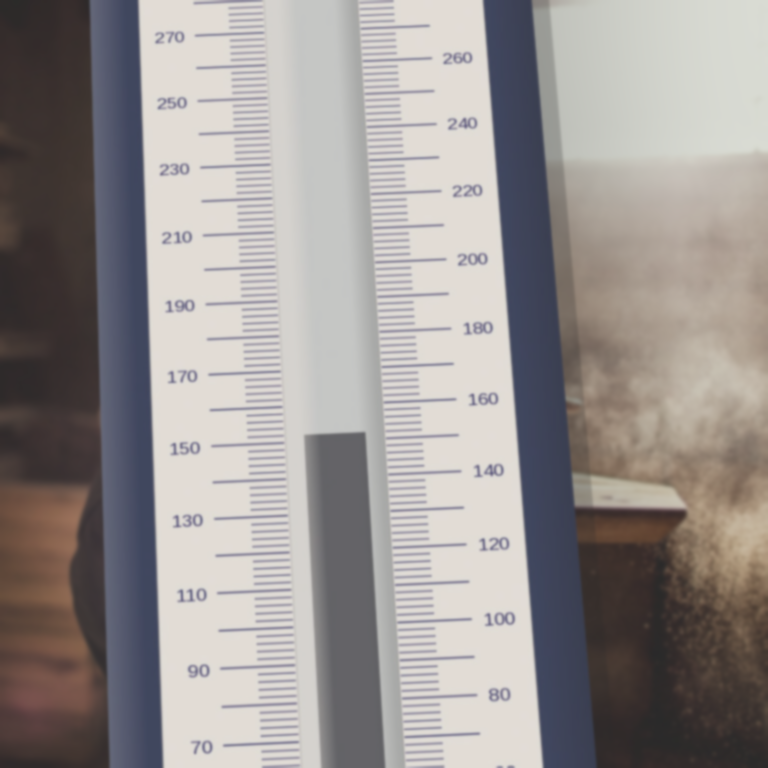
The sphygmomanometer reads 152 mmHg
